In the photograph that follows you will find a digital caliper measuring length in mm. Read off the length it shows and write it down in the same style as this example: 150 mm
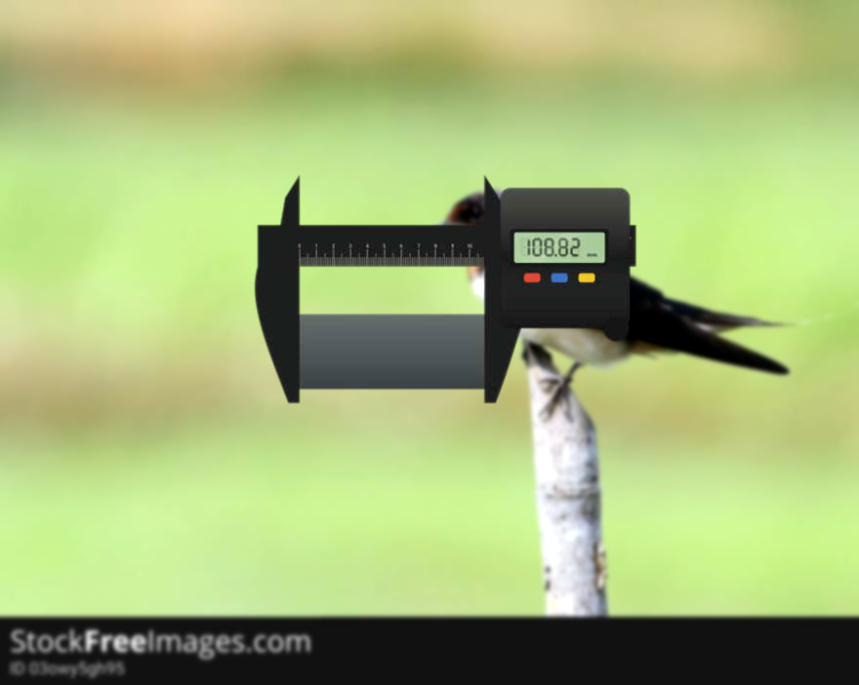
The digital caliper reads 108.82 mm
